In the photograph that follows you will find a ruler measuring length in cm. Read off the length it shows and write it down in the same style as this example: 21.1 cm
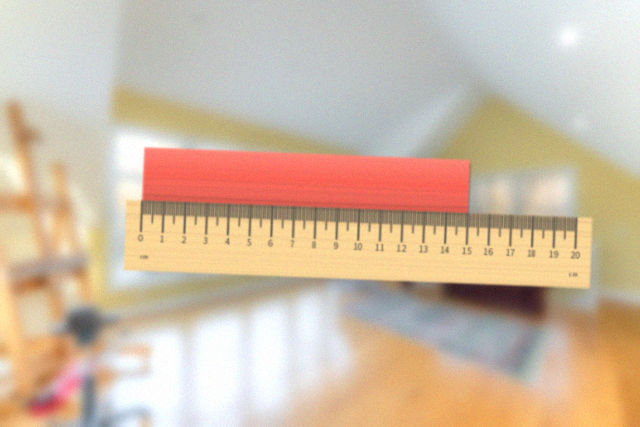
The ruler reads 15 cm
